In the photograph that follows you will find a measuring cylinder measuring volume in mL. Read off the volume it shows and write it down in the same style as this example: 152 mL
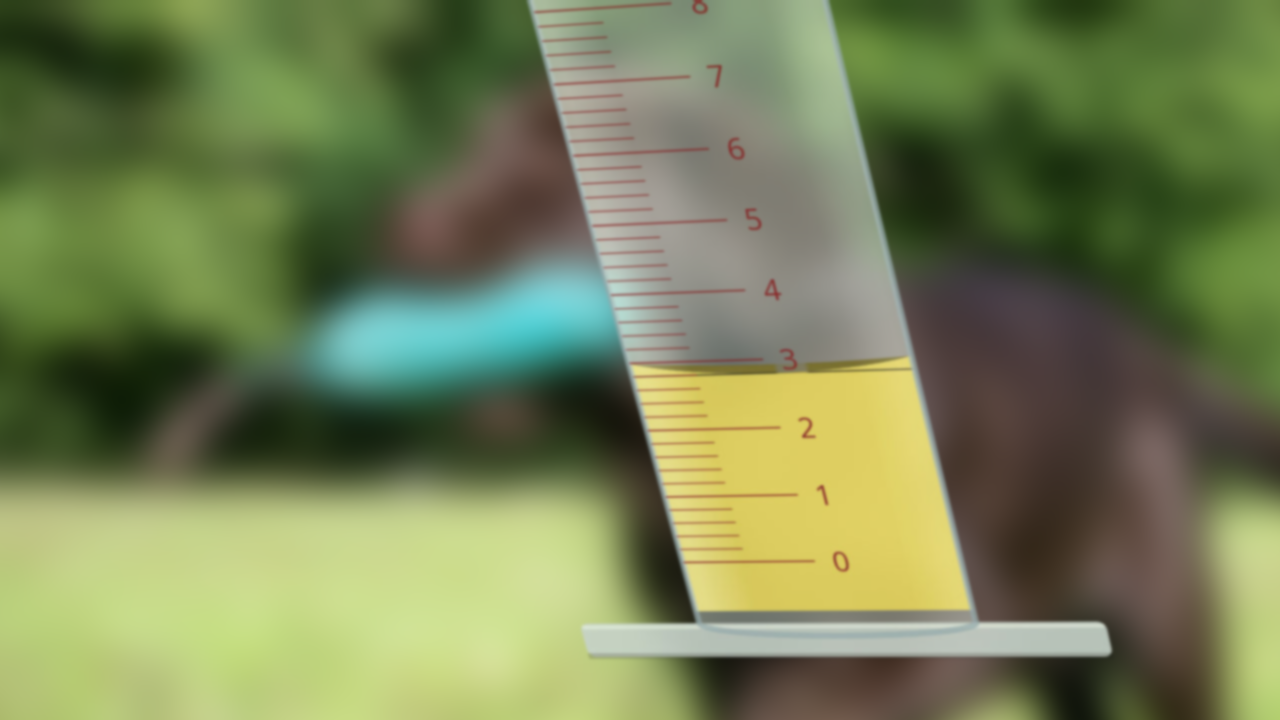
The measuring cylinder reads 2.8 mL
